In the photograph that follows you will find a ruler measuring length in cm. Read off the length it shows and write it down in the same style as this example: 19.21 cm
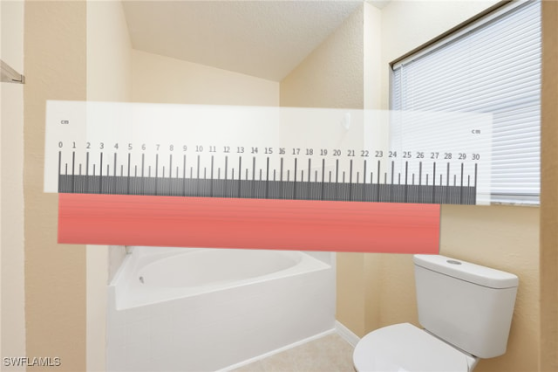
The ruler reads 27.5 cm
